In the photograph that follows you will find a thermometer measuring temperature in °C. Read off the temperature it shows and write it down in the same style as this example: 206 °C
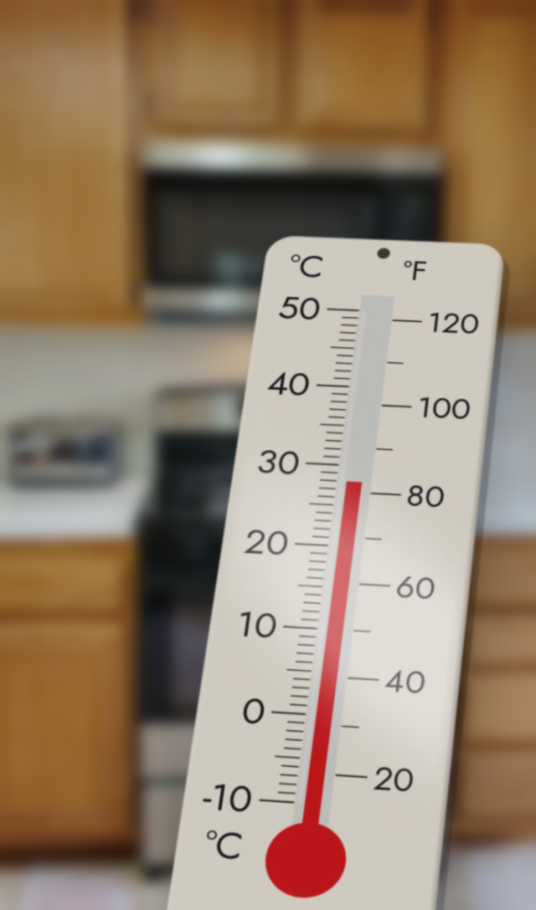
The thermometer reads 28 °C
